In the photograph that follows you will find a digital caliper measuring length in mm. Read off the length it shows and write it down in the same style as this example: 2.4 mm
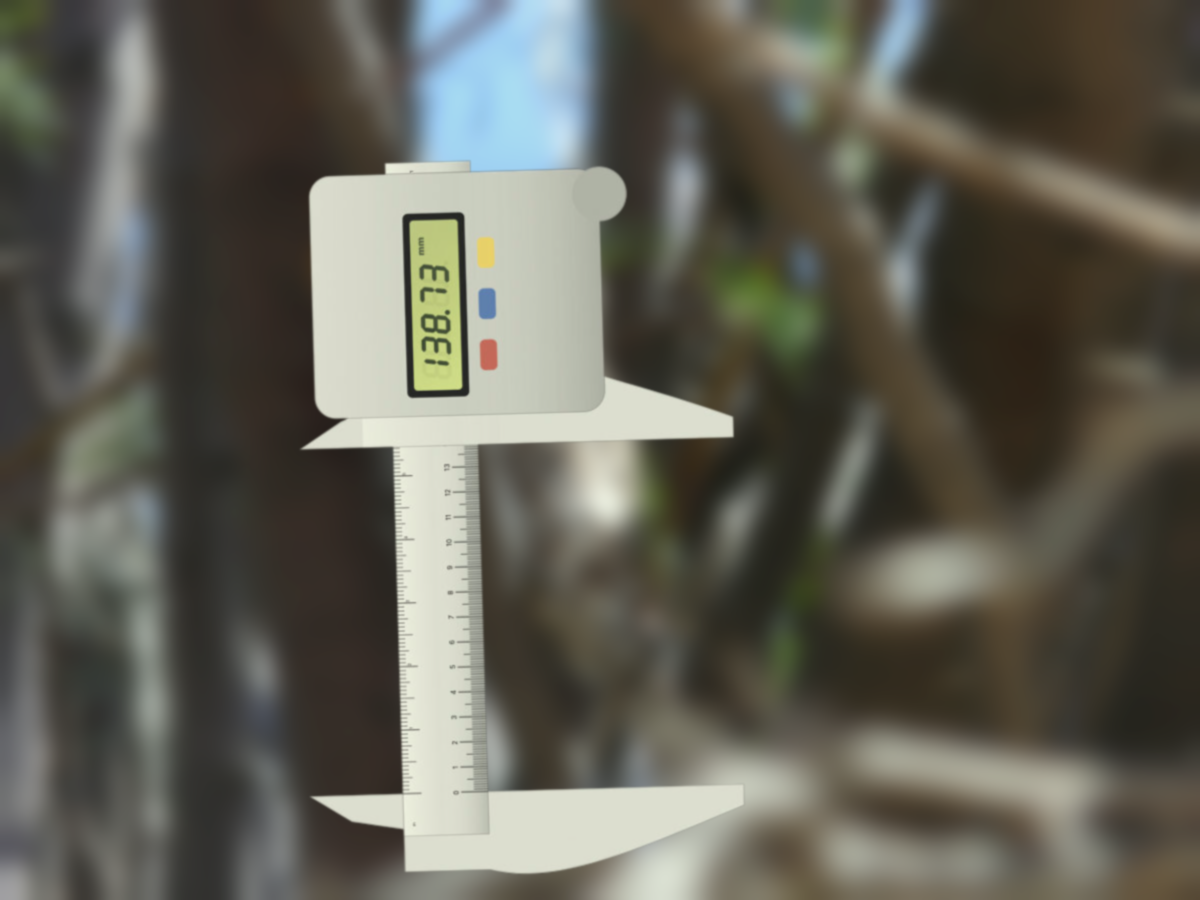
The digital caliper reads 138.73 mm
